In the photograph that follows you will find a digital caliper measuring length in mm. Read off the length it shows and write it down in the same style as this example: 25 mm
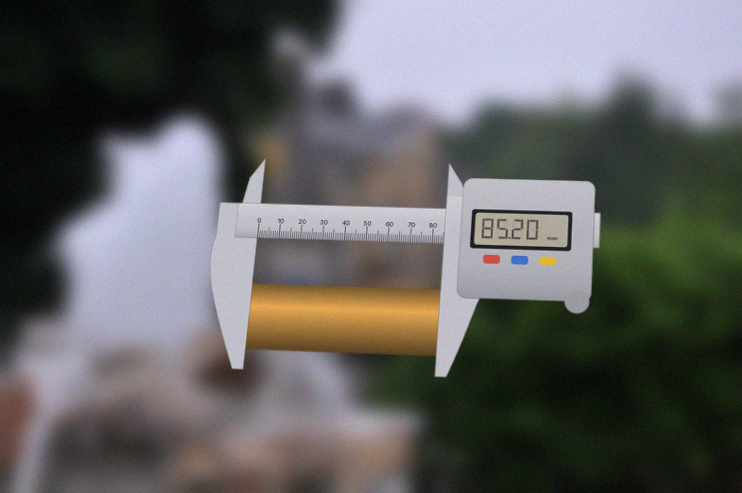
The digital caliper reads 85.20 mm
